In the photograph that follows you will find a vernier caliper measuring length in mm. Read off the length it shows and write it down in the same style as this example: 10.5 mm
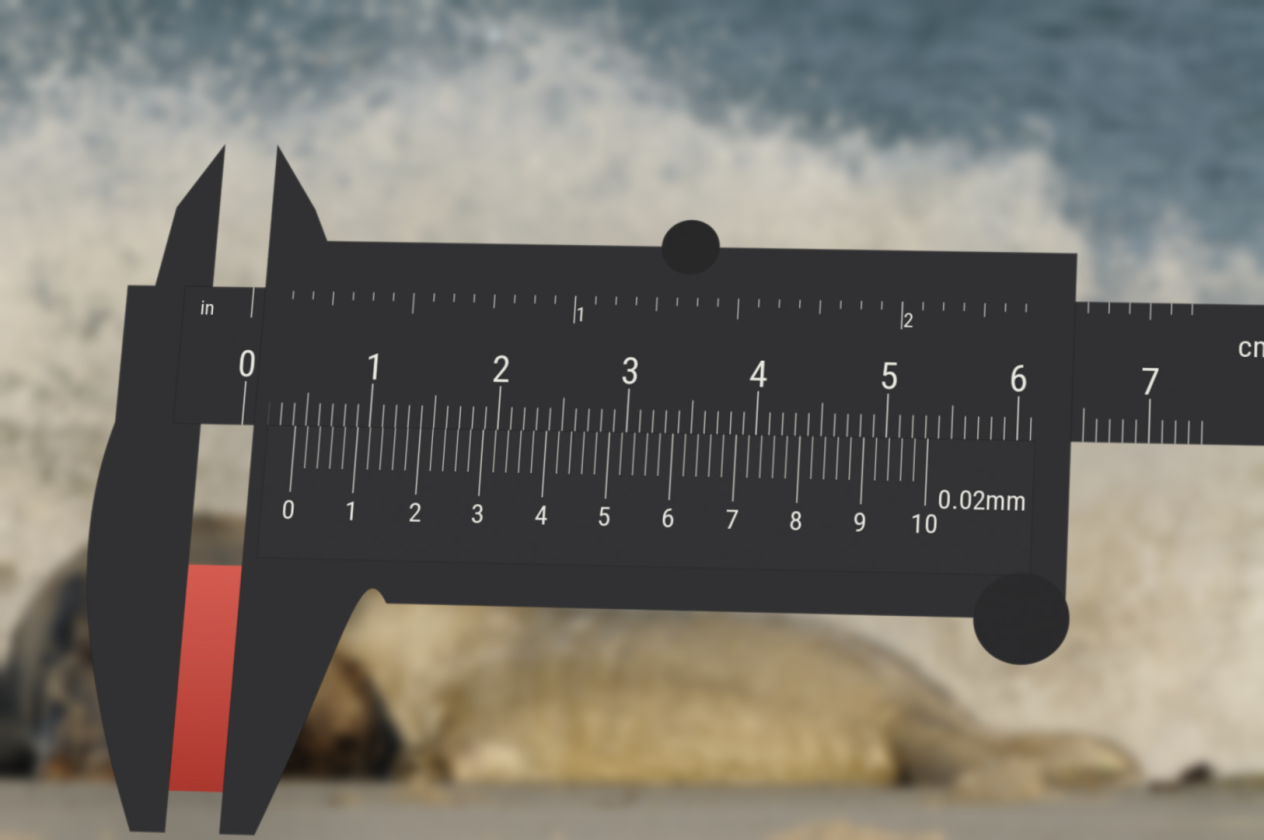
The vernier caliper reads 4.2 mm
